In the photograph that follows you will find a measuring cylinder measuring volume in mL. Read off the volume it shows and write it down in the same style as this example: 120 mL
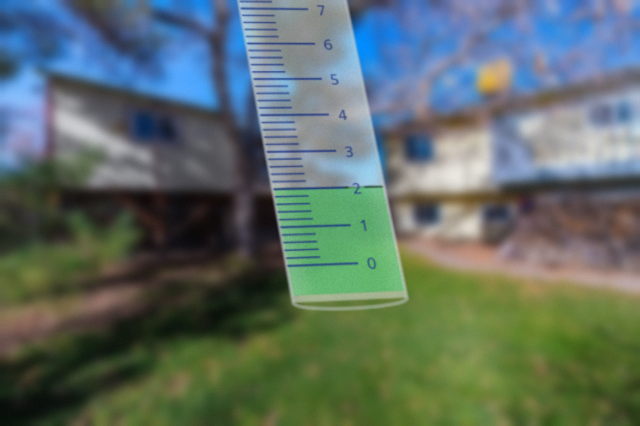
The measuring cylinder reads 2 mL
